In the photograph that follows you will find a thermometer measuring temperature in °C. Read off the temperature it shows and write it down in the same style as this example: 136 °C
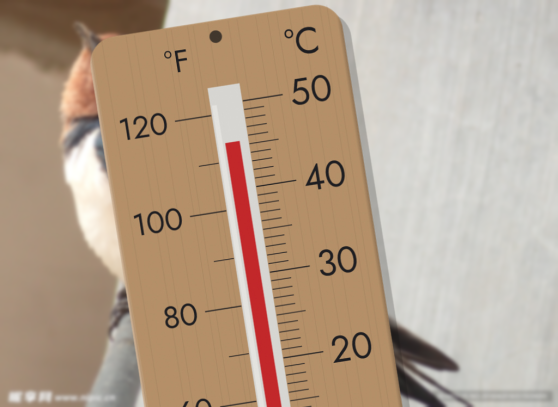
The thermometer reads 45.5 °C
